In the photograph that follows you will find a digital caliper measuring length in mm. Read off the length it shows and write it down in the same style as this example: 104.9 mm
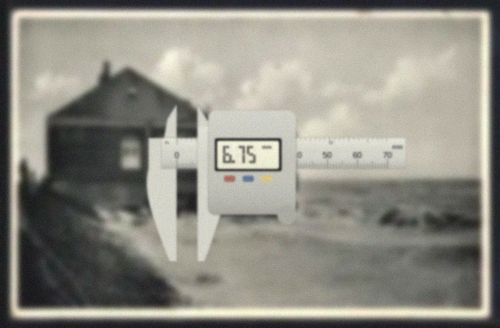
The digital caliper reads 6.75 mm
